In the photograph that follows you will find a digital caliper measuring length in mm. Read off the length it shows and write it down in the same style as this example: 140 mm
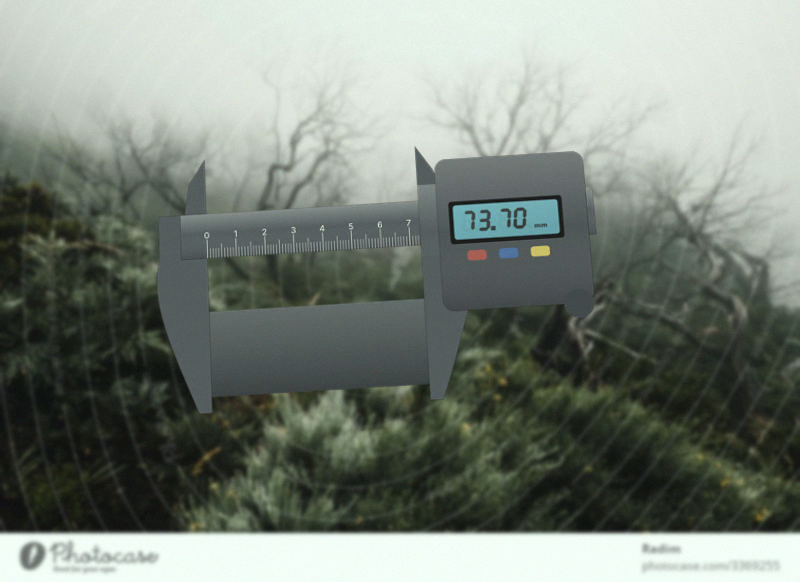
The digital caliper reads 73.70 mm
